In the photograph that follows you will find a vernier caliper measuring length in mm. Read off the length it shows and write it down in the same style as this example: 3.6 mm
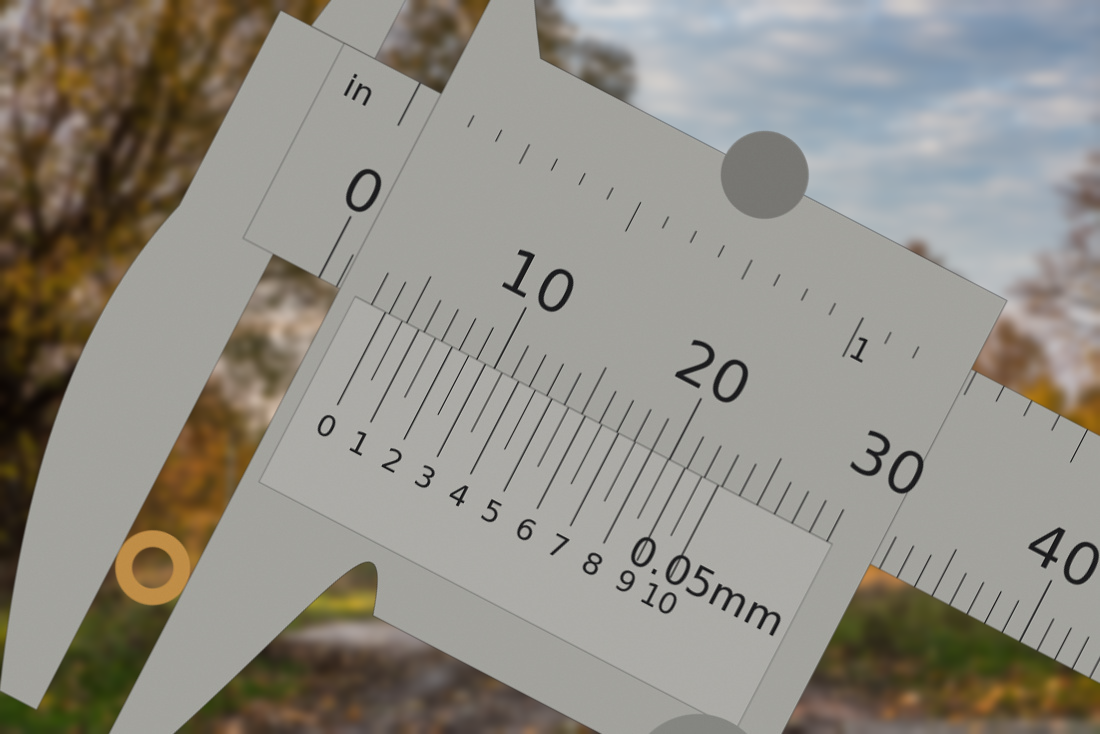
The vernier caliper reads 3.8 mm
